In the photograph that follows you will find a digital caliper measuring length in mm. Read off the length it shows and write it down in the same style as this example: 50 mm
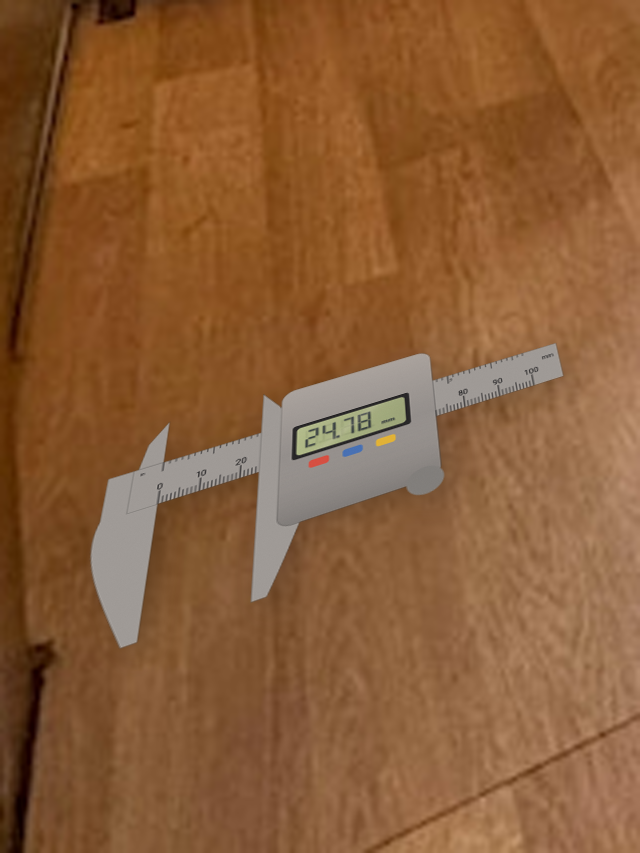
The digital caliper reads 24.78 mm
